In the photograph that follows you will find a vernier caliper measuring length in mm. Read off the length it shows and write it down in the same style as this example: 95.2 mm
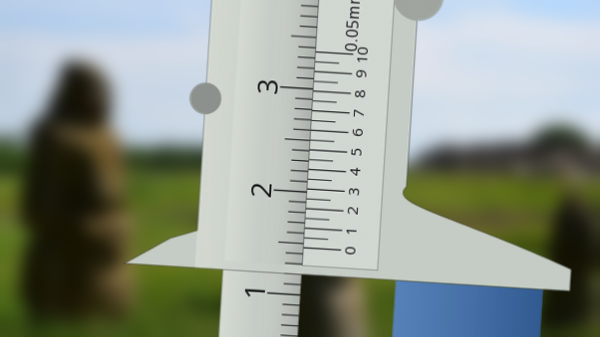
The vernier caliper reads 14.6 mm
